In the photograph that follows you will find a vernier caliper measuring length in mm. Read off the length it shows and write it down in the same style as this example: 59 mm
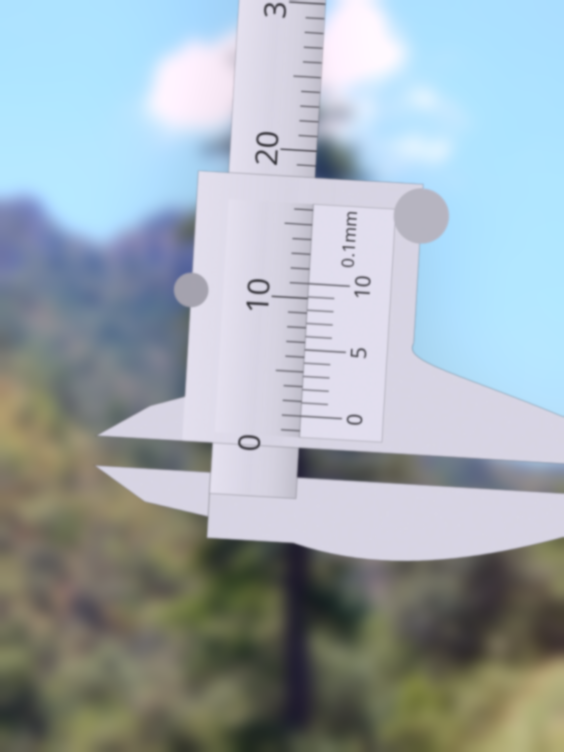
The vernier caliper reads 2.0 mm
